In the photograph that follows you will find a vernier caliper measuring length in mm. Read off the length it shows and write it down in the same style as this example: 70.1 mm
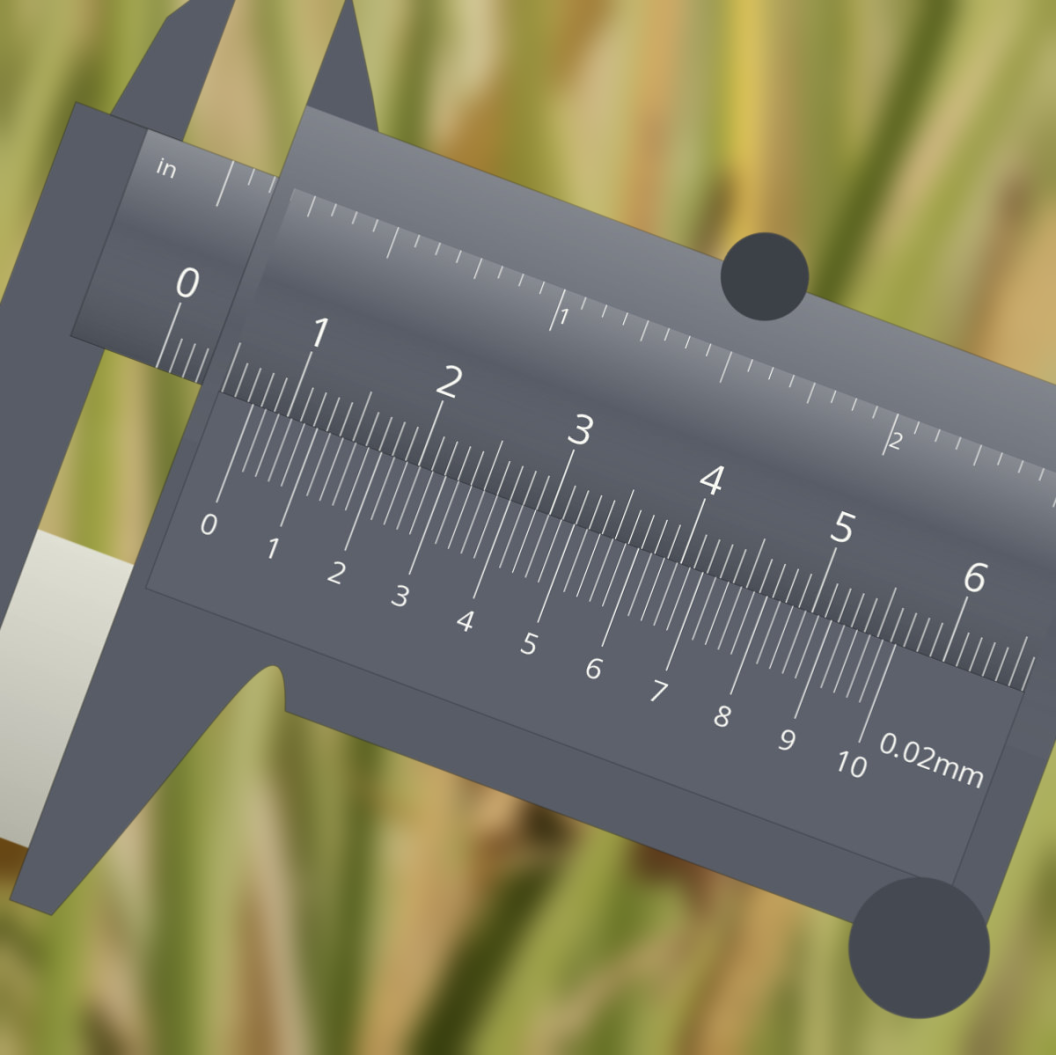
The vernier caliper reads 7.4 mm
